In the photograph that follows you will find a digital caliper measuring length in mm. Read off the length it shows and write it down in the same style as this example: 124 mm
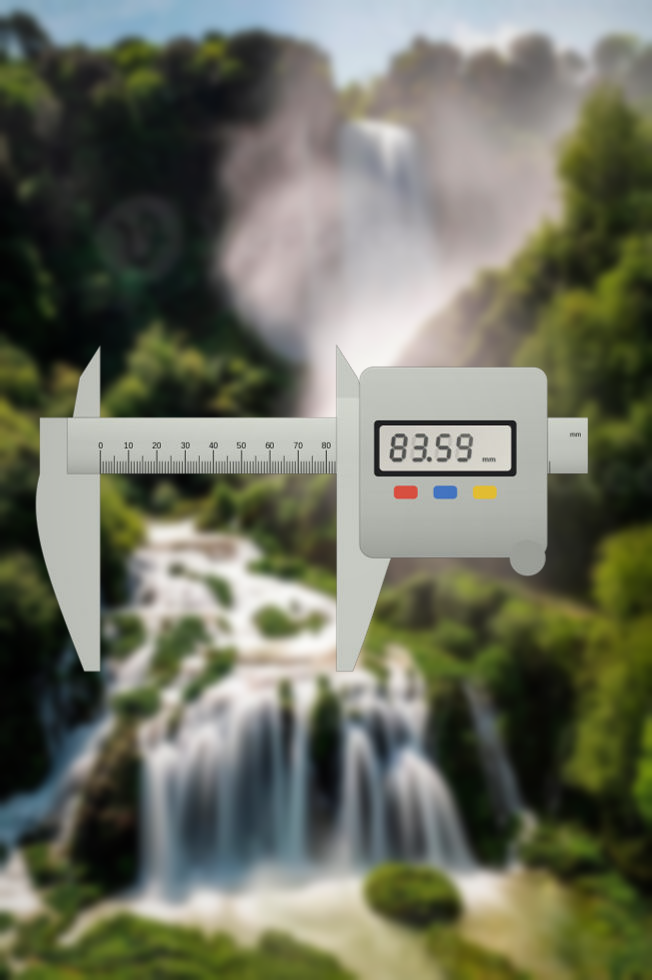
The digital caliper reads 83.59 mm
